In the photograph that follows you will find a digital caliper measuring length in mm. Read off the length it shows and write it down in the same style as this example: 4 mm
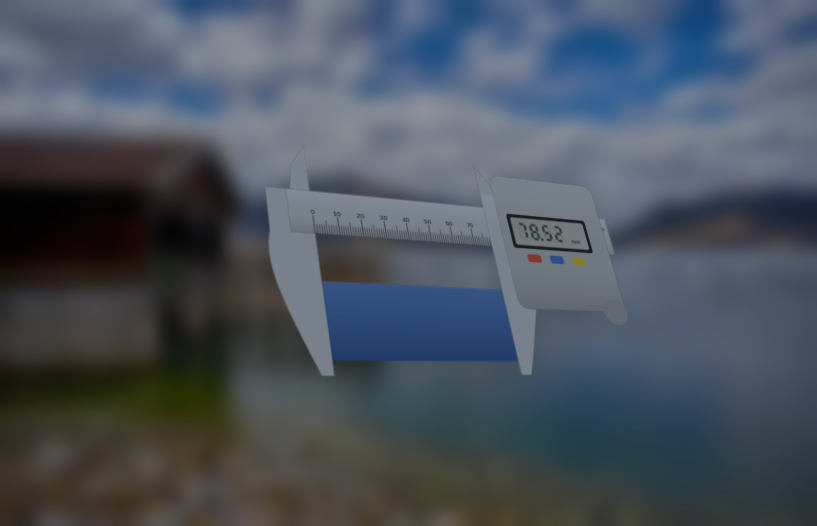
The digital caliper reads 78.52 mm
